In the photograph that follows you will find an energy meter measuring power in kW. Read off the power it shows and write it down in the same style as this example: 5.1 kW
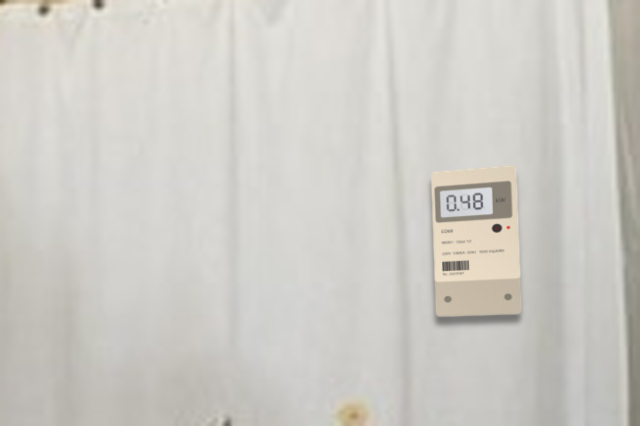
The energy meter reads 0.48 kW
